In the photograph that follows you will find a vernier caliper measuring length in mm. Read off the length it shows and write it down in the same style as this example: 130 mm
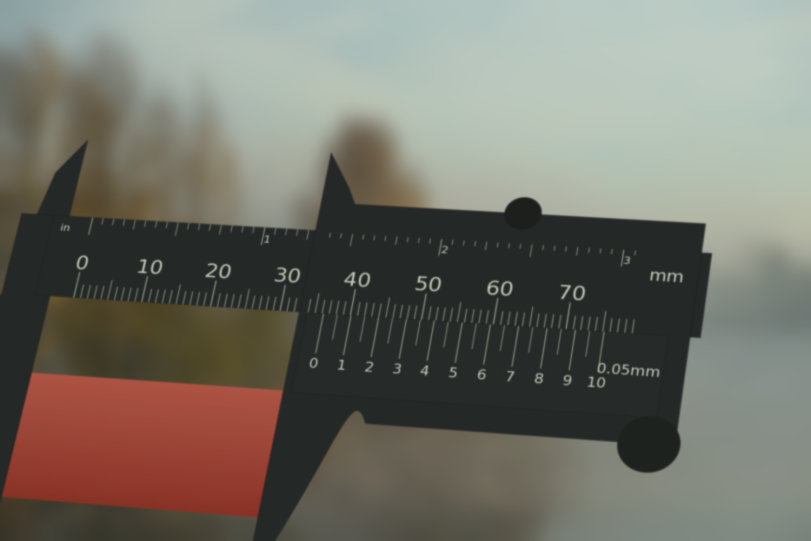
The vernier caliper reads 36.2 mm
